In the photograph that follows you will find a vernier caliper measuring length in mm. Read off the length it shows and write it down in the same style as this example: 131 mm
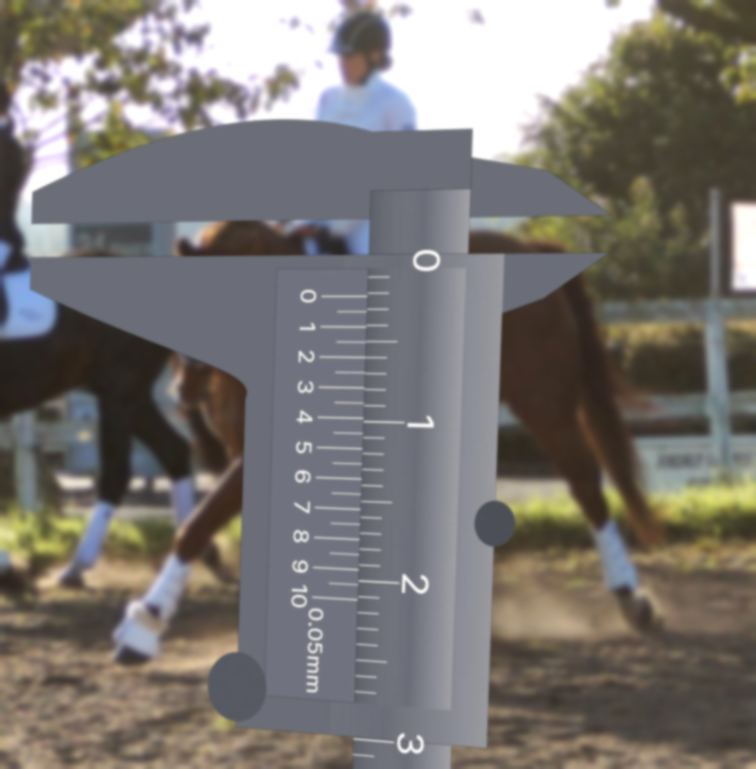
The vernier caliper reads 2.2 mm
